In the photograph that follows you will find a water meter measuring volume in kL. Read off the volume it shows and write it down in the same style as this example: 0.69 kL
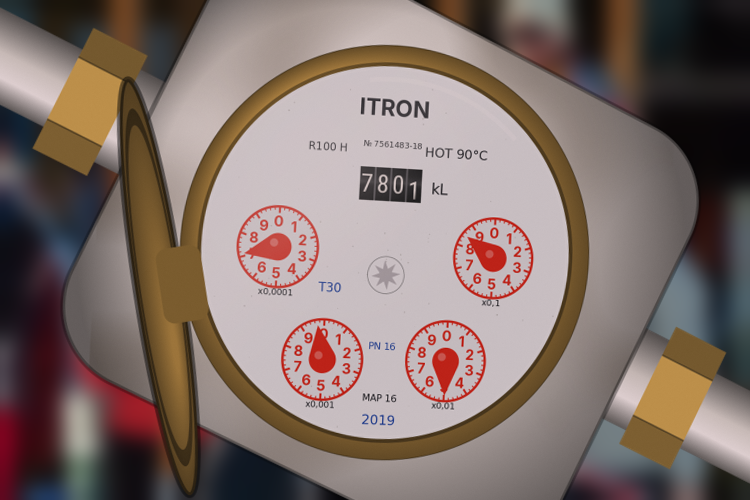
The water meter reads 7800.8497 kL
